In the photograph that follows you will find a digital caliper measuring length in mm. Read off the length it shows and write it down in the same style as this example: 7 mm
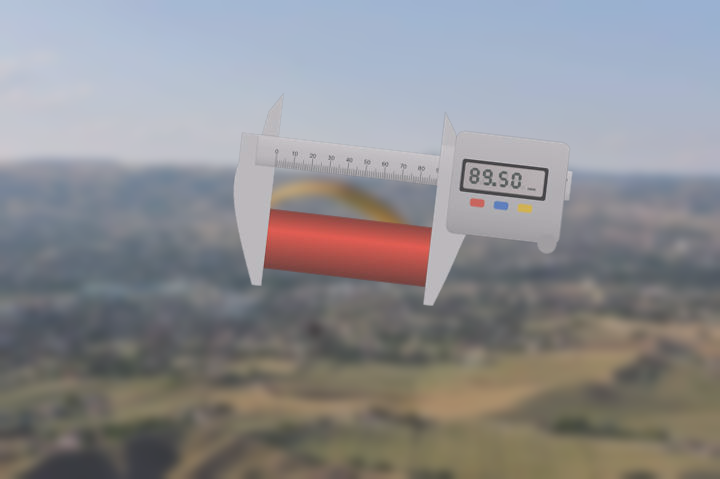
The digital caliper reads 89.50 mm
